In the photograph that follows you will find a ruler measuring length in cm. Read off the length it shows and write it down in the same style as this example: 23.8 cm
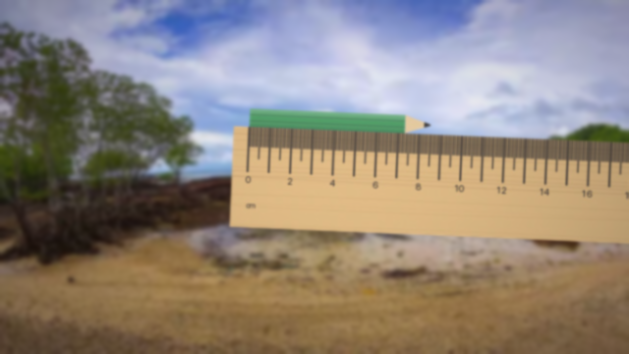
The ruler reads 8.5 cm
